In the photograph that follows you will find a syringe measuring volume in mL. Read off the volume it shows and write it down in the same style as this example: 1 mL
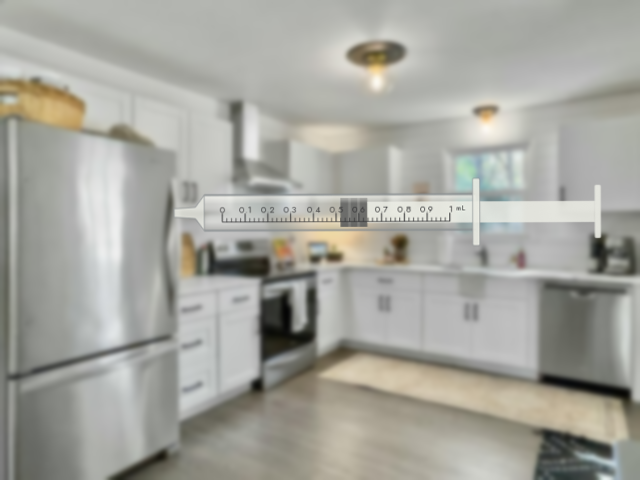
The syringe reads 0.52 mL
